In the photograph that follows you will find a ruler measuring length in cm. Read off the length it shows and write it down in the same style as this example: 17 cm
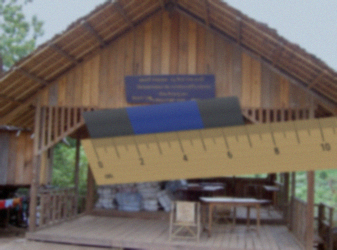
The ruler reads 7 cm
